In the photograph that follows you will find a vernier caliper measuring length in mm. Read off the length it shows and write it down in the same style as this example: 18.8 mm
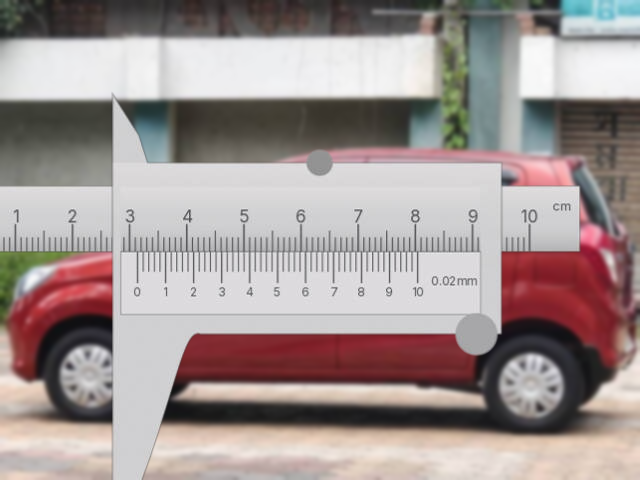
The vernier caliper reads 31.4 mm
